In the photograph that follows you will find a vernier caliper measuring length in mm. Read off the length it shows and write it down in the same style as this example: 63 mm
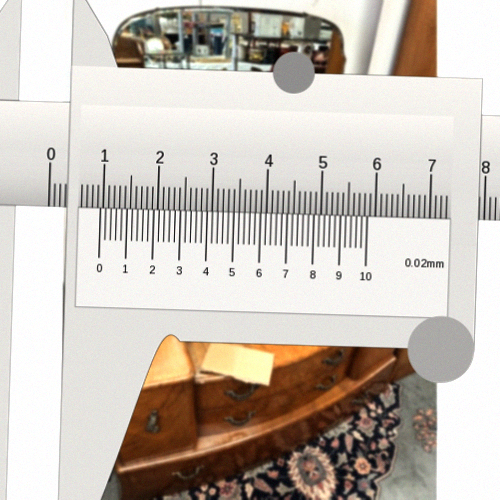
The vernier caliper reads 9.5 mm
